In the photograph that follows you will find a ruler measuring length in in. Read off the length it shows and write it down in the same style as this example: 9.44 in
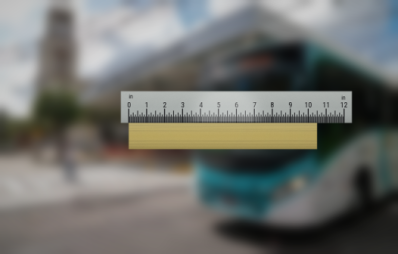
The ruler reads 10.5 in
